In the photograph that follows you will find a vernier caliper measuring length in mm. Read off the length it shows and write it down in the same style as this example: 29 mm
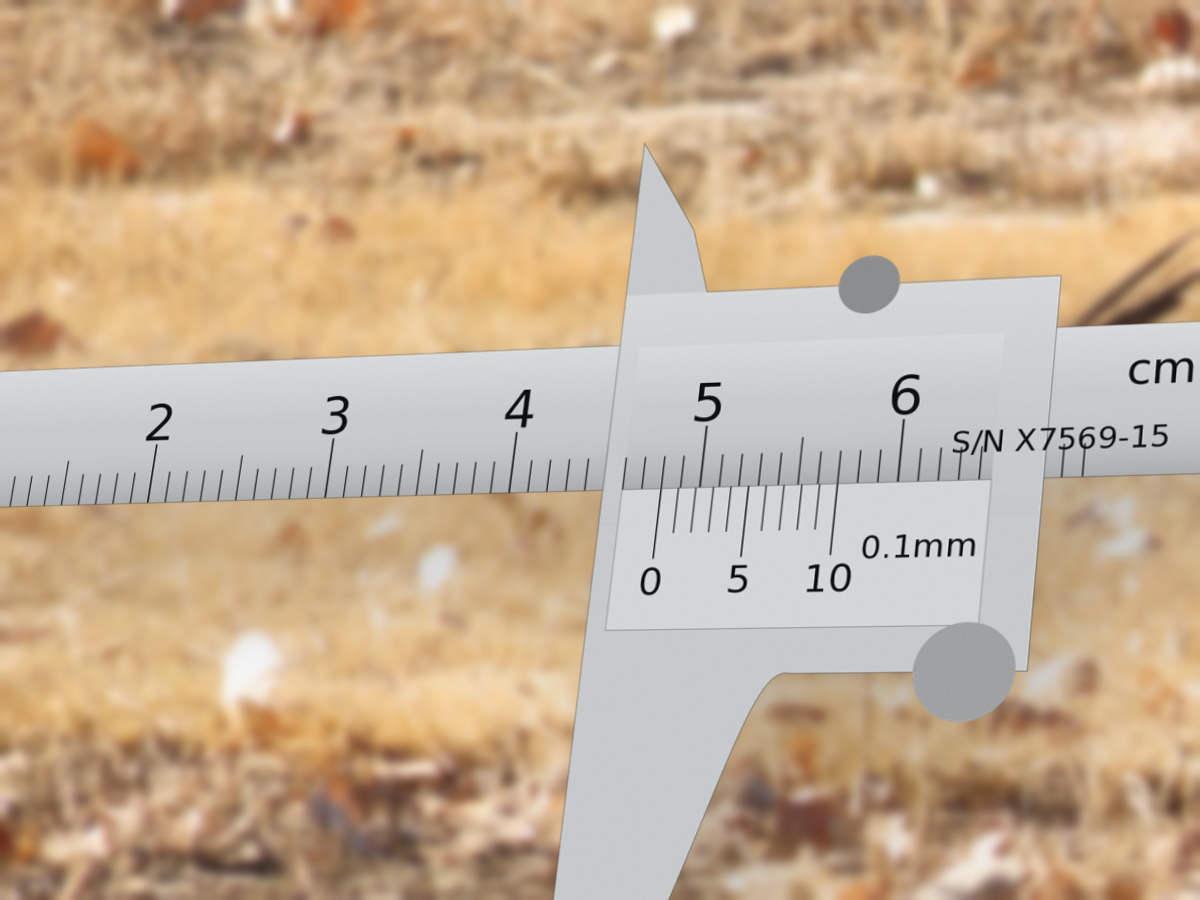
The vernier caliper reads 48.0 mm
